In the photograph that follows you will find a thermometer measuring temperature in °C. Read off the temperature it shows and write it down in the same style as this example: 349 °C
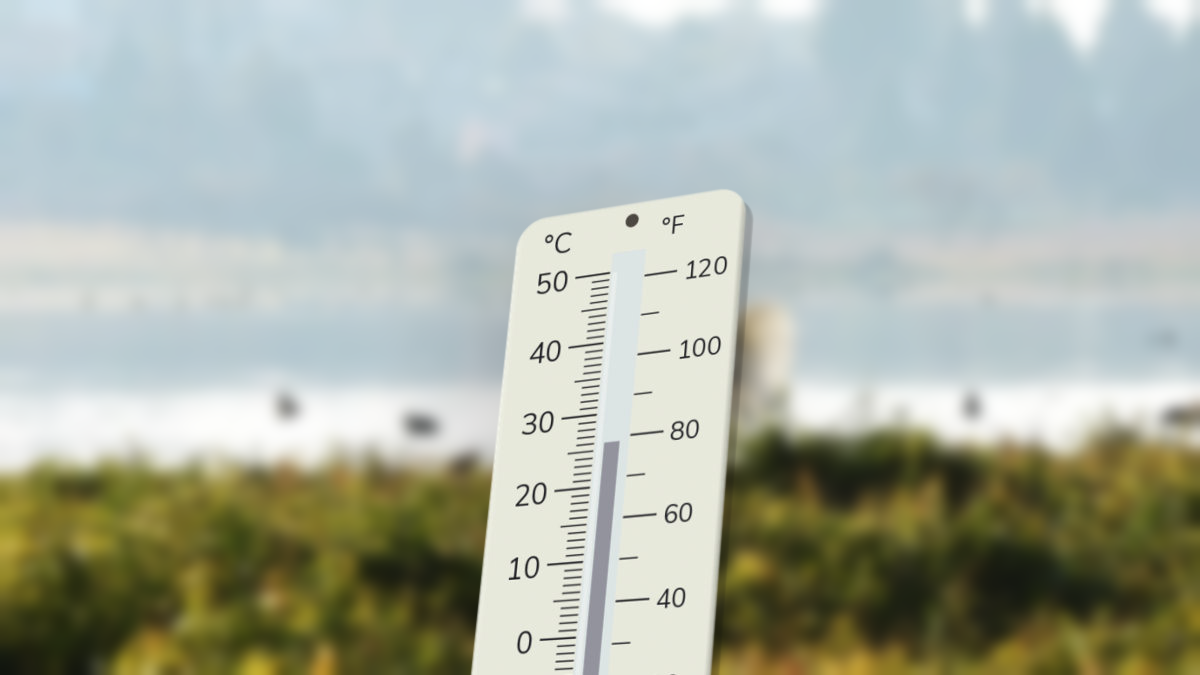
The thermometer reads 26 °C
